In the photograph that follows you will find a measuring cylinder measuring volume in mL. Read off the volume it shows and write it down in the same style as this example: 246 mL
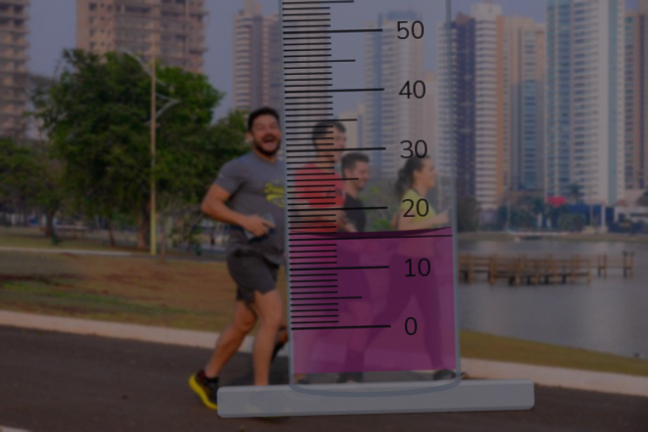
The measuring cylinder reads 15 mL
